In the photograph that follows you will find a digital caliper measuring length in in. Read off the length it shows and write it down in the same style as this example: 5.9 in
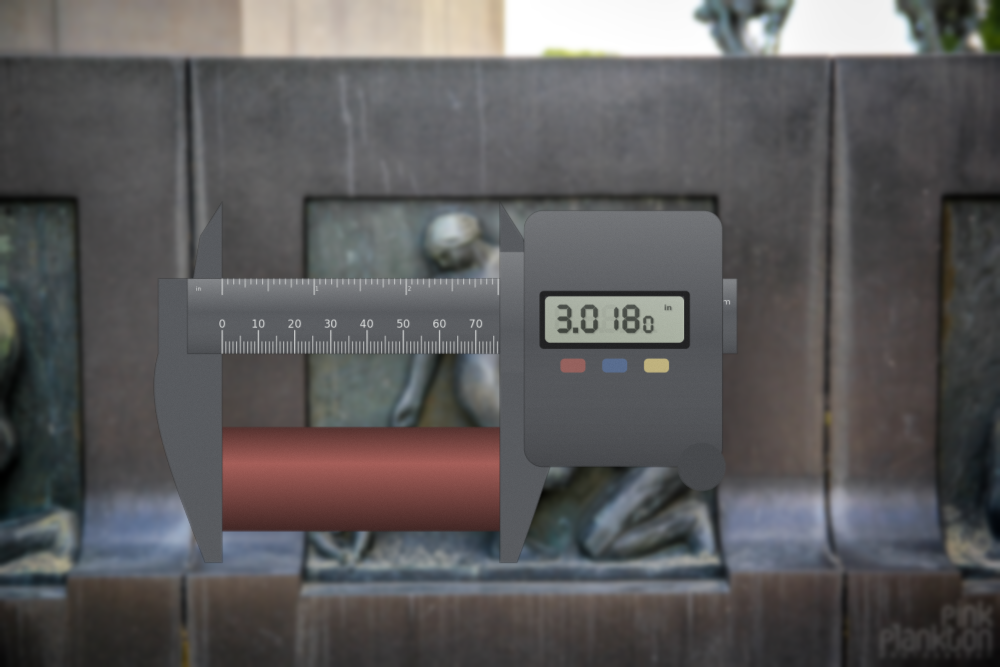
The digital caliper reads 3.0180 in
